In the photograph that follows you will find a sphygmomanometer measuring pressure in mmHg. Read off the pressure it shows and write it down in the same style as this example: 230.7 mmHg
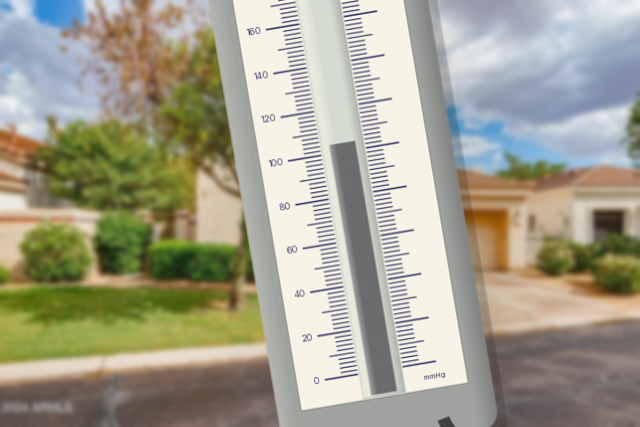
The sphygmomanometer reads 104 mmHg
